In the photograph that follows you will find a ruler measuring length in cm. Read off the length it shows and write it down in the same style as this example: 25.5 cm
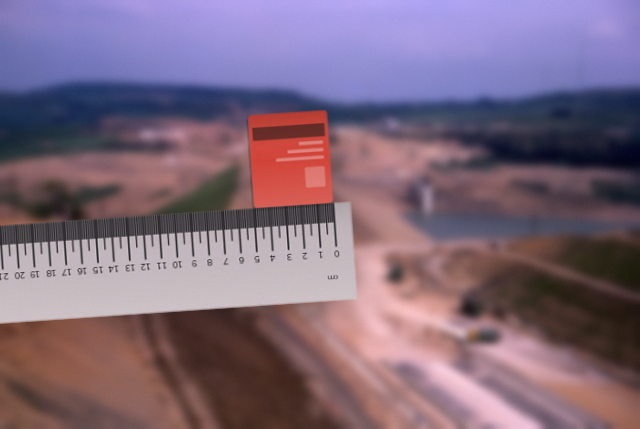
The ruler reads 5 cm
